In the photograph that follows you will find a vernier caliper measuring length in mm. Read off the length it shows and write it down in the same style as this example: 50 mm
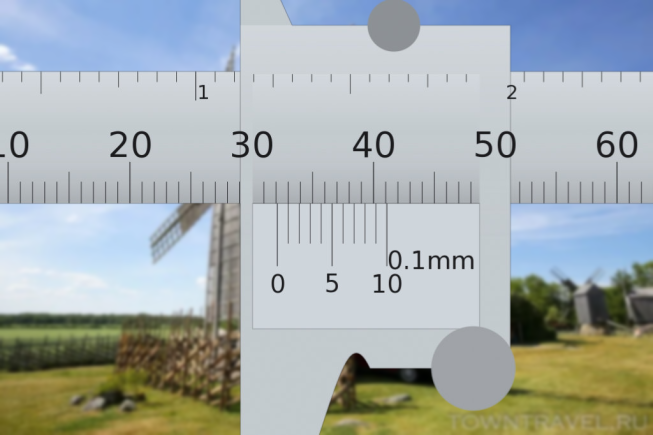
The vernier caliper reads 32.1 mm
